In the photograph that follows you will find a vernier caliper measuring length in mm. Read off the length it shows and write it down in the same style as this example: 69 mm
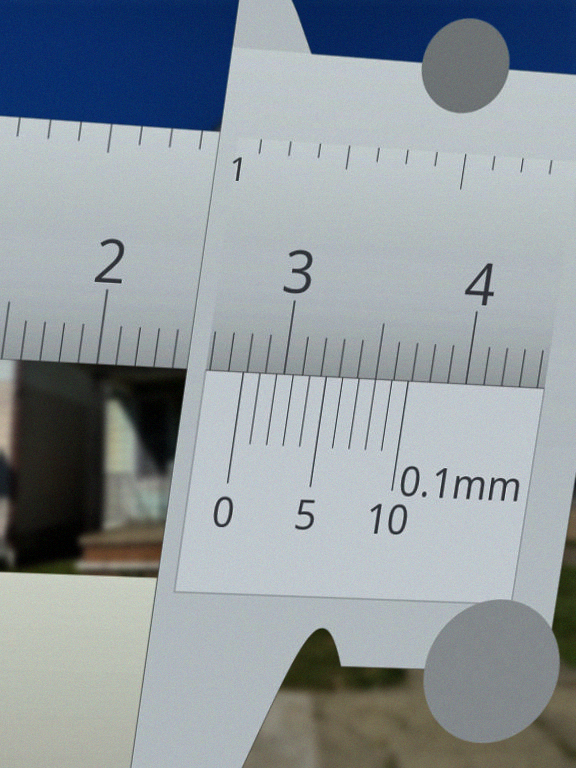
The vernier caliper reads 27.8 mm
